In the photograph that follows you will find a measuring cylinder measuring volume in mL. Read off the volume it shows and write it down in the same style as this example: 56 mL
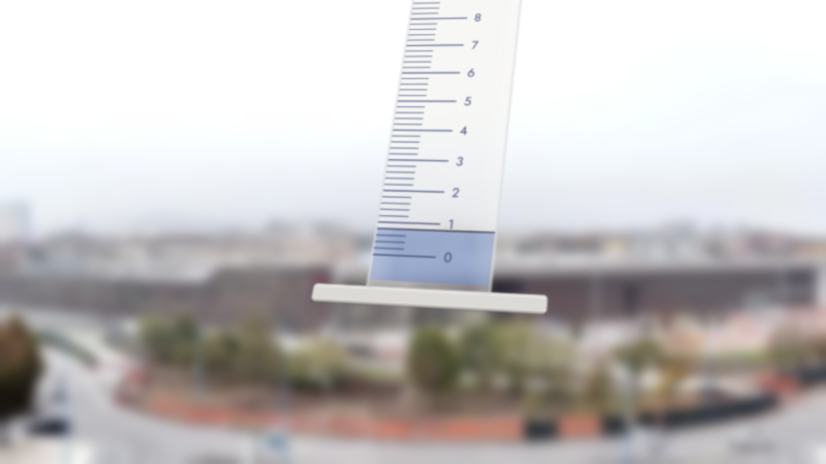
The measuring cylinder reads 0.8 mL
